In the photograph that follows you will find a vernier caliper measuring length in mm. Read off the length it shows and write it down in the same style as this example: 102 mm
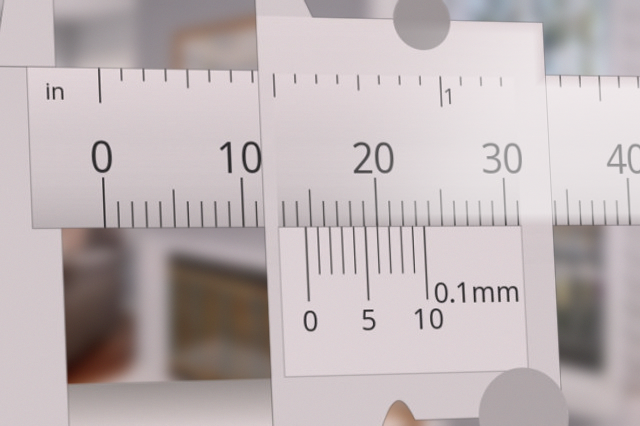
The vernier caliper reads 14.6 mm
